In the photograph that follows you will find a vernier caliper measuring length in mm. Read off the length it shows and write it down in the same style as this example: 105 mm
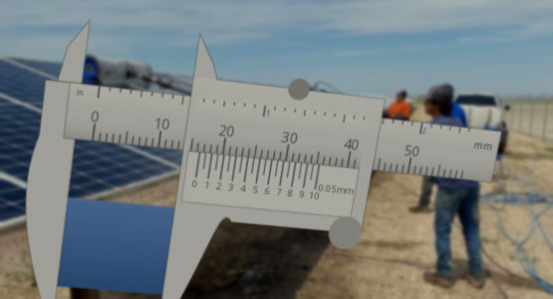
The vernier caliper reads 16.4 mm
